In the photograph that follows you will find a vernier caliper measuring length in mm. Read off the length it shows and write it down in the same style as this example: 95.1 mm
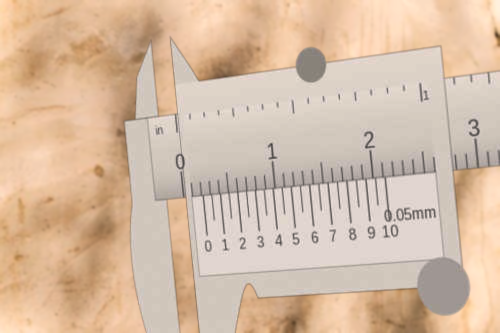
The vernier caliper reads 2.2 mm
